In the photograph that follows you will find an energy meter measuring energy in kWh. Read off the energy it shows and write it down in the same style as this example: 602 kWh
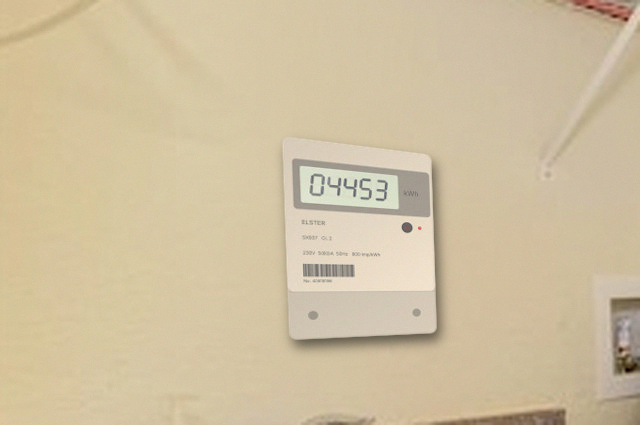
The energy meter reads 4453 kWh
